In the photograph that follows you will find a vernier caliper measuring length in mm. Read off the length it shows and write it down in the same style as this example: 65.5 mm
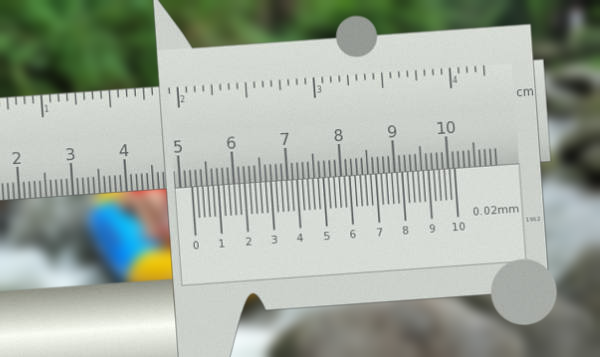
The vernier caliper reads 52.2 mm
